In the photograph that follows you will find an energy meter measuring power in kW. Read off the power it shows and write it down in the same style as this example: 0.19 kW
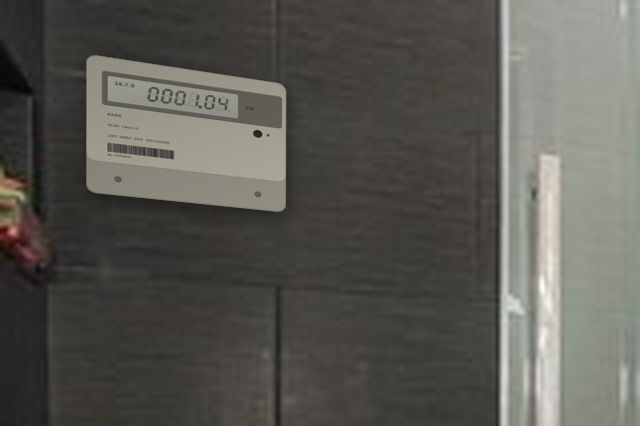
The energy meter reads 1.04 kW
